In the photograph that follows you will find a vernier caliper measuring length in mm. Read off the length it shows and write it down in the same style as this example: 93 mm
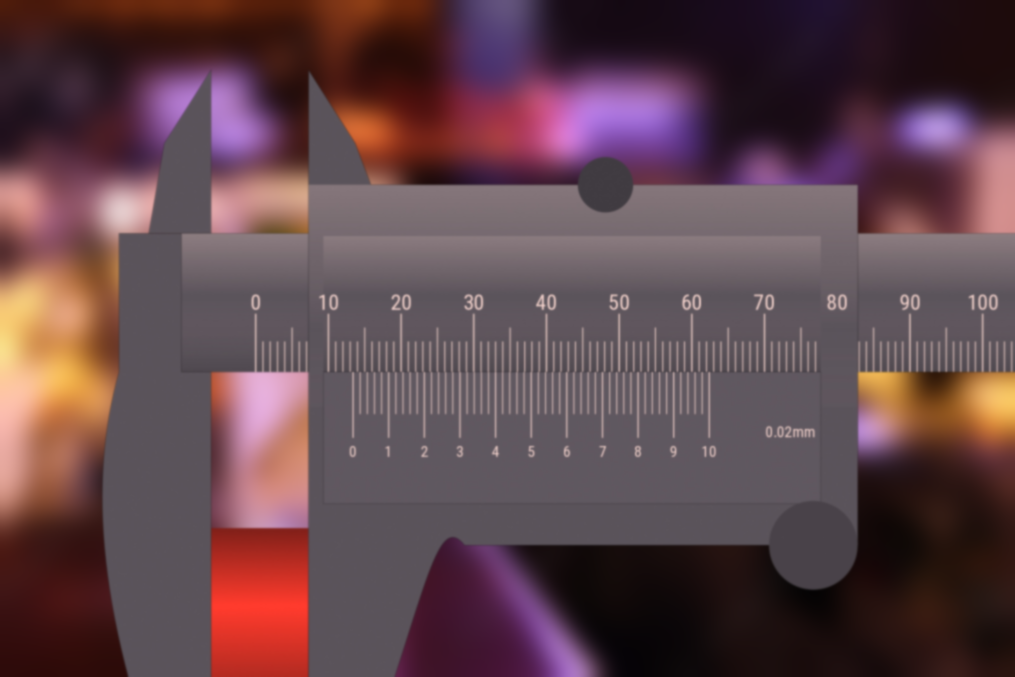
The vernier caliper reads 13.4 mm
